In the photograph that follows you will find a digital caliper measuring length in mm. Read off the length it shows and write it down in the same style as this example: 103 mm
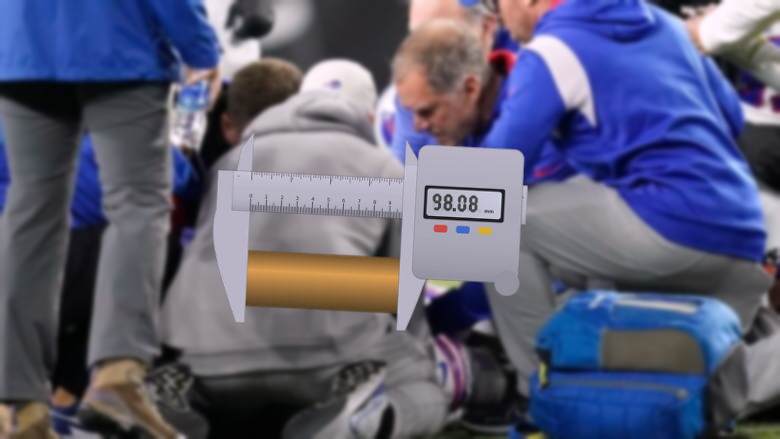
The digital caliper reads 98.08 mm
